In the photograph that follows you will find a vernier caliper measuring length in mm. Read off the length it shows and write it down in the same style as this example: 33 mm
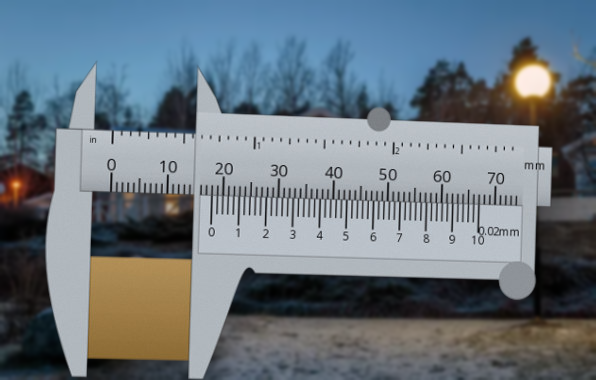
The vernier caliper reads 18.0 mm
